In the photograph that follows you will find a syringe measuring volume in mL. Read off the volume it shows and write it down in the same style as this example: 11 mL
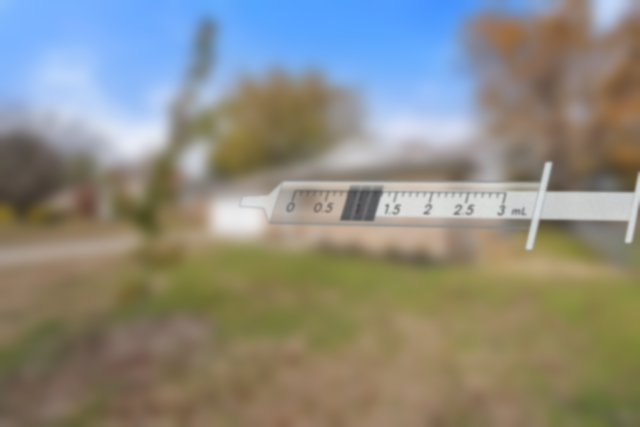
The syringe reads 0.8 mL
